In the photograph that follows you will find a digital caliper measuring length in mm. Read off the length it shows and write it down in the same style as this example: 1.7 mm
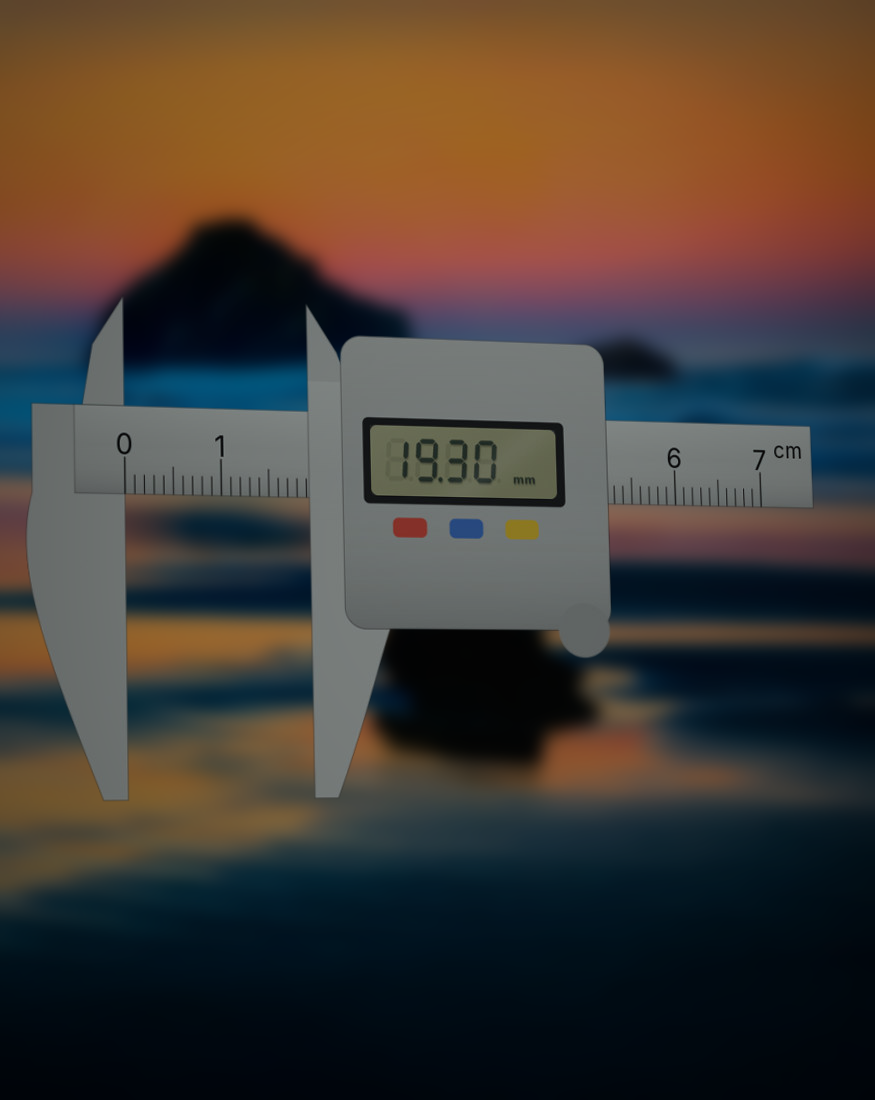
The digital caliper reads 19.30 mm
